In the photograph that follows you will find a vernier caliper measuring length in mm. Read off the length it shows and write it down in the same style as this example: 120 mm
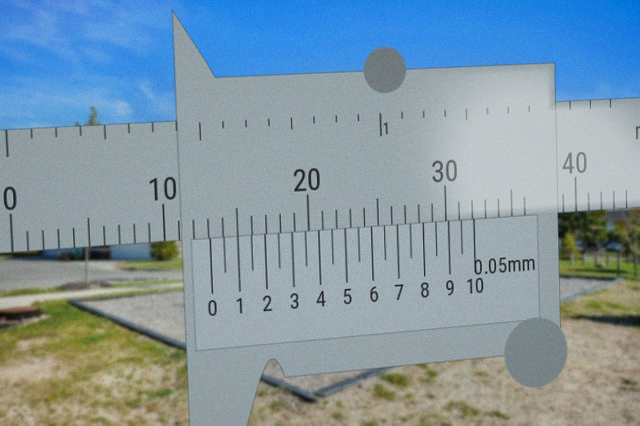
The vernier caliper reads 13.1 mm
